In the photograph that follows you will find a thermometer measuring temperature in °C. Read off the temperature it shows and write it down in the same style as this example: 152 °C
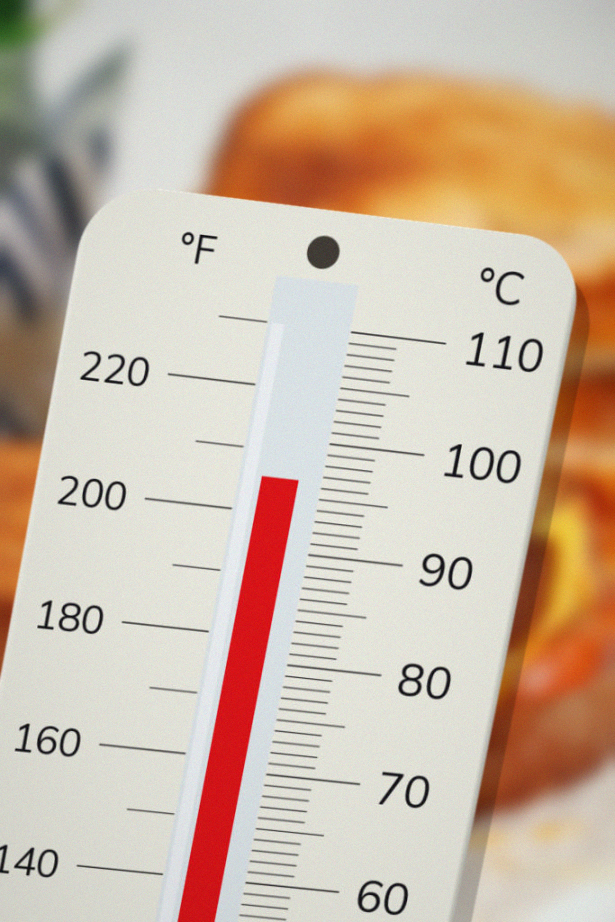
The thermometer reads 96.5 °C
